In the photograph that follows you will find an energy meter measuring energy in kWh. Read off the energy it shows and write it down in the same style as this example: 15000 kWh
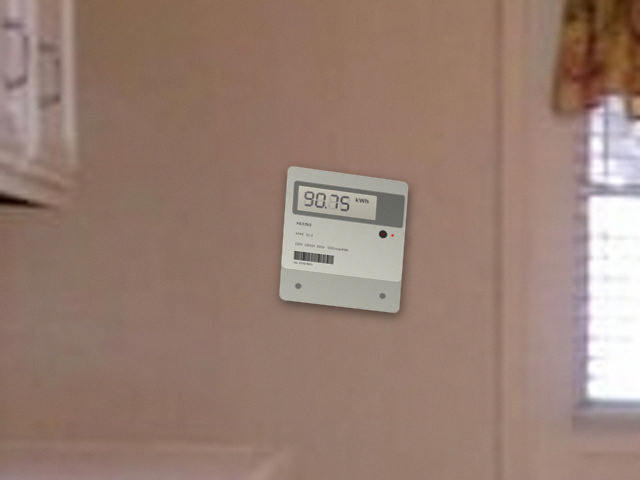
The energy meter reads 90.75 kWh
